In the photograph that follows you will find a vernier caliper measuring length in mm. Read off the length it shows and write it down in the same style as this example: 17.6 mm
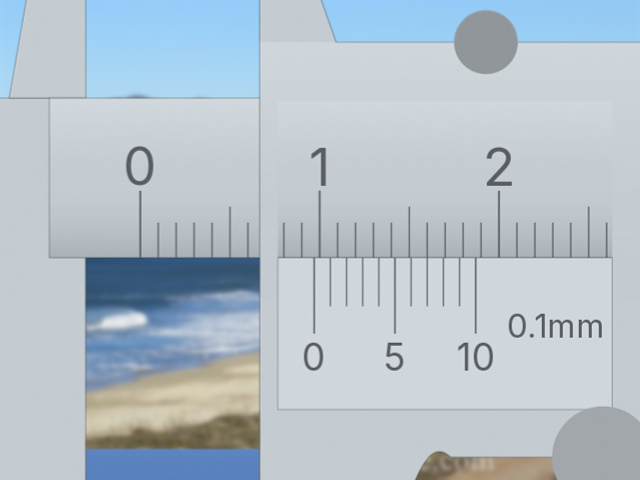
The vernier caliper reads 9.7 mm
